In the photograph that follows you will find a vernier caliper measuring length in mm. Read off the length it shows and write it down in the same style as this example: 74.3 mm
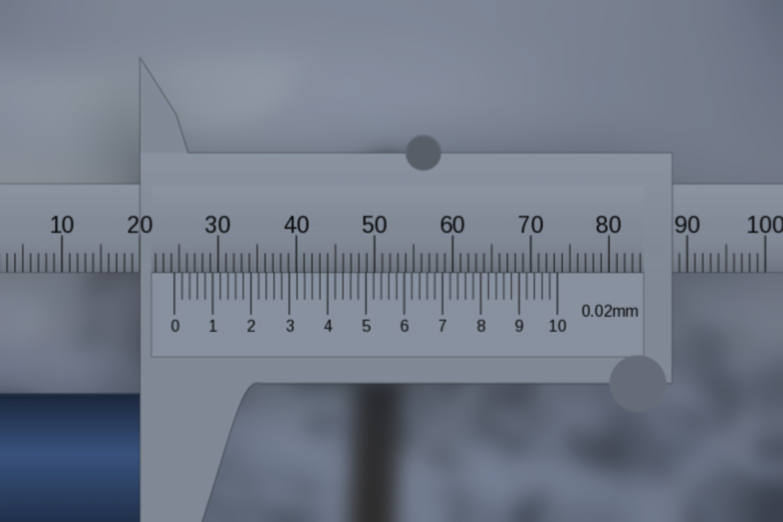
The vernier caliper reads 24.4 mm
